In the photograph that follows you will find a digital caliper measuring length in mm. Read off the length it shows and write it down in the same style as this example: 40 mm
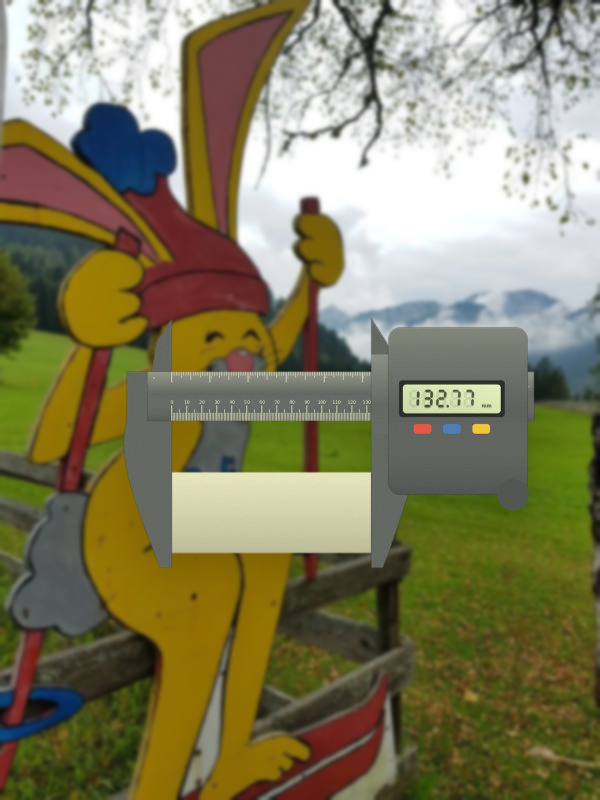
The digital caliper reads 132.77 mm
